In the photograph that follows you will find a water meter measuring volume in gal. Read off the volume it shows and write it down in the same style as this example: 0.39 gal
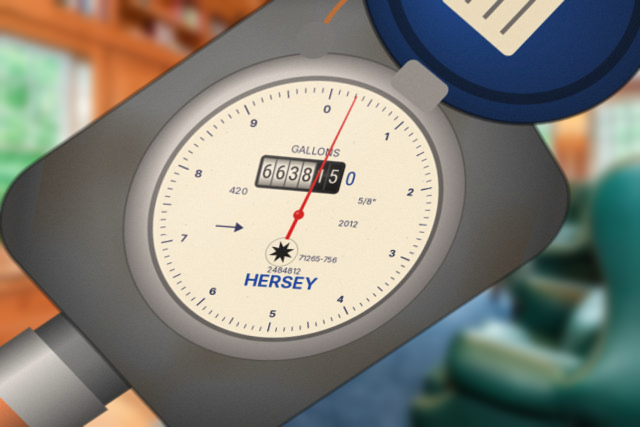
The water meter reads 6638150.3 gal
